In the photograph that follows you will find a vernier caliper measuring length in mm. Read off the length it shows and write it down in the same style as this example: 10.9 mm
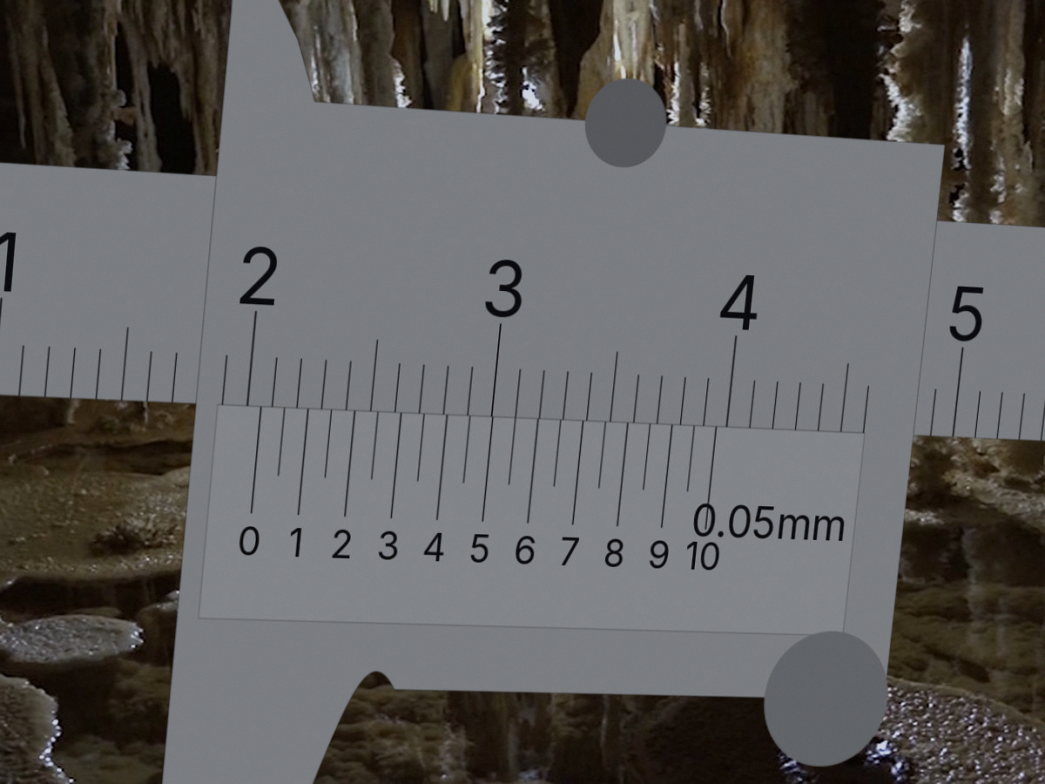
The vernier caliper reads 20.55 mm
